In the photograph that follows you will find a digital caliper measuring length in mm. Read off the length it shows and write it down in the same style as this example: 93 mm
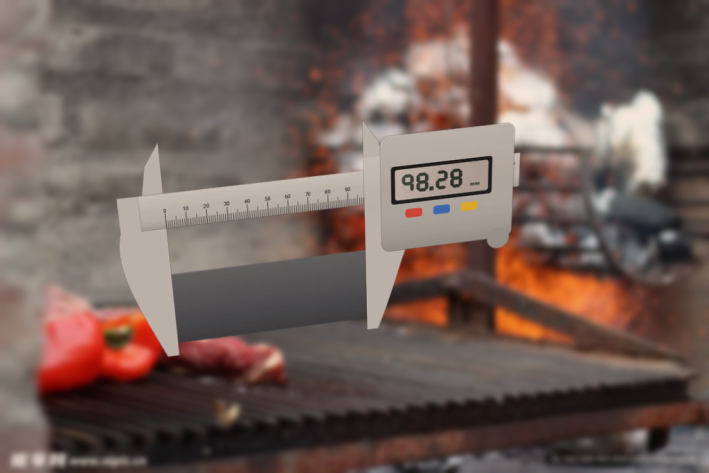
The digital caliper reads 98.28 mm
